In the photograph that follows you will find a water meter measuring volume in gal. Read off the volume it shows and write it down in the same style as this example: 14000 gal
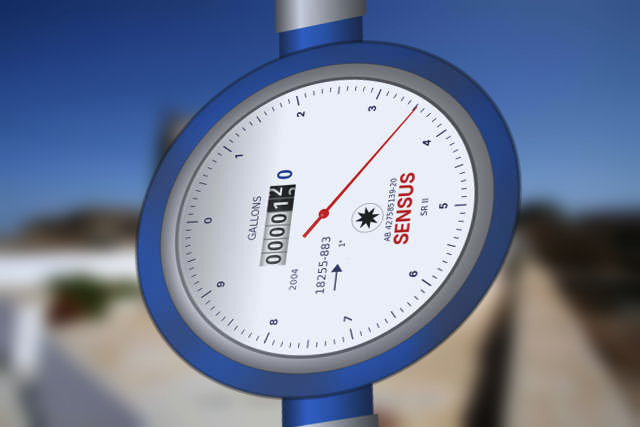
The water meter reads 123.5 gal
